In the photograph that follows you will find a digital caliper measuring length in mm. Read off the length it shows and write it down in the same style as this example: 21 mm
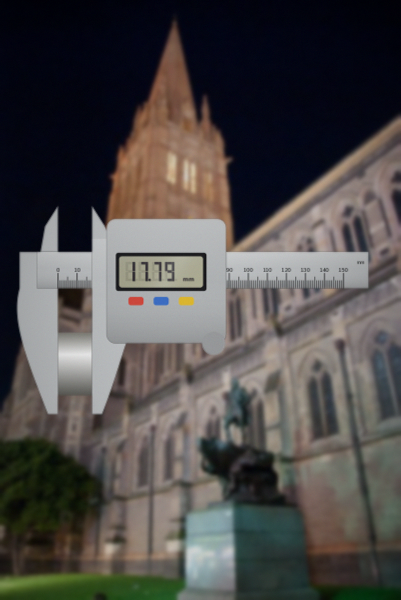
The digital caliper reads 17.79 mm
